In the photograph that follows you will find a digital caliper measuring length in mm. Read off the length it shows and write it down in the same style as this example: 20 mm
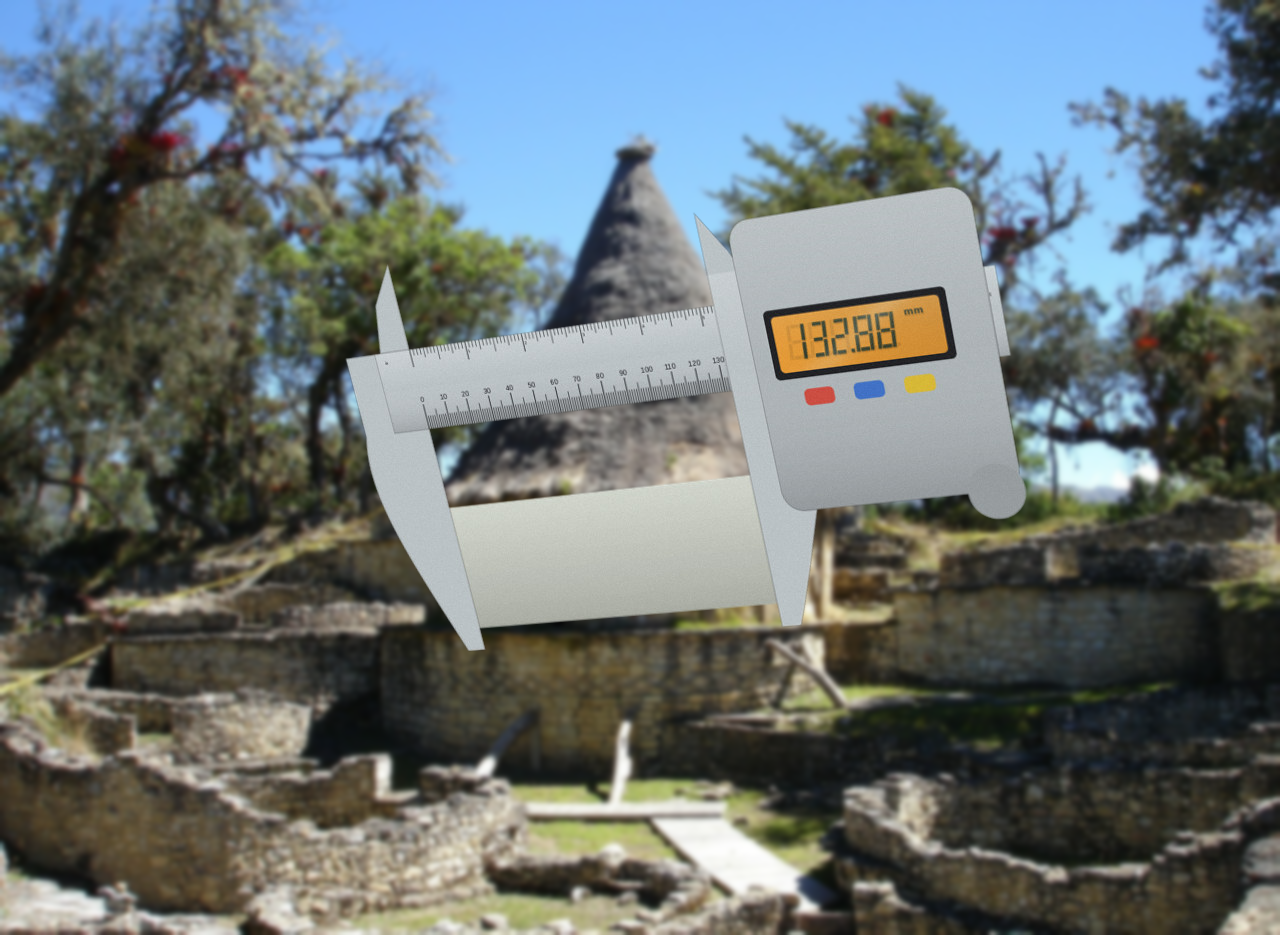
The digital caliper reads 132.88 mm
